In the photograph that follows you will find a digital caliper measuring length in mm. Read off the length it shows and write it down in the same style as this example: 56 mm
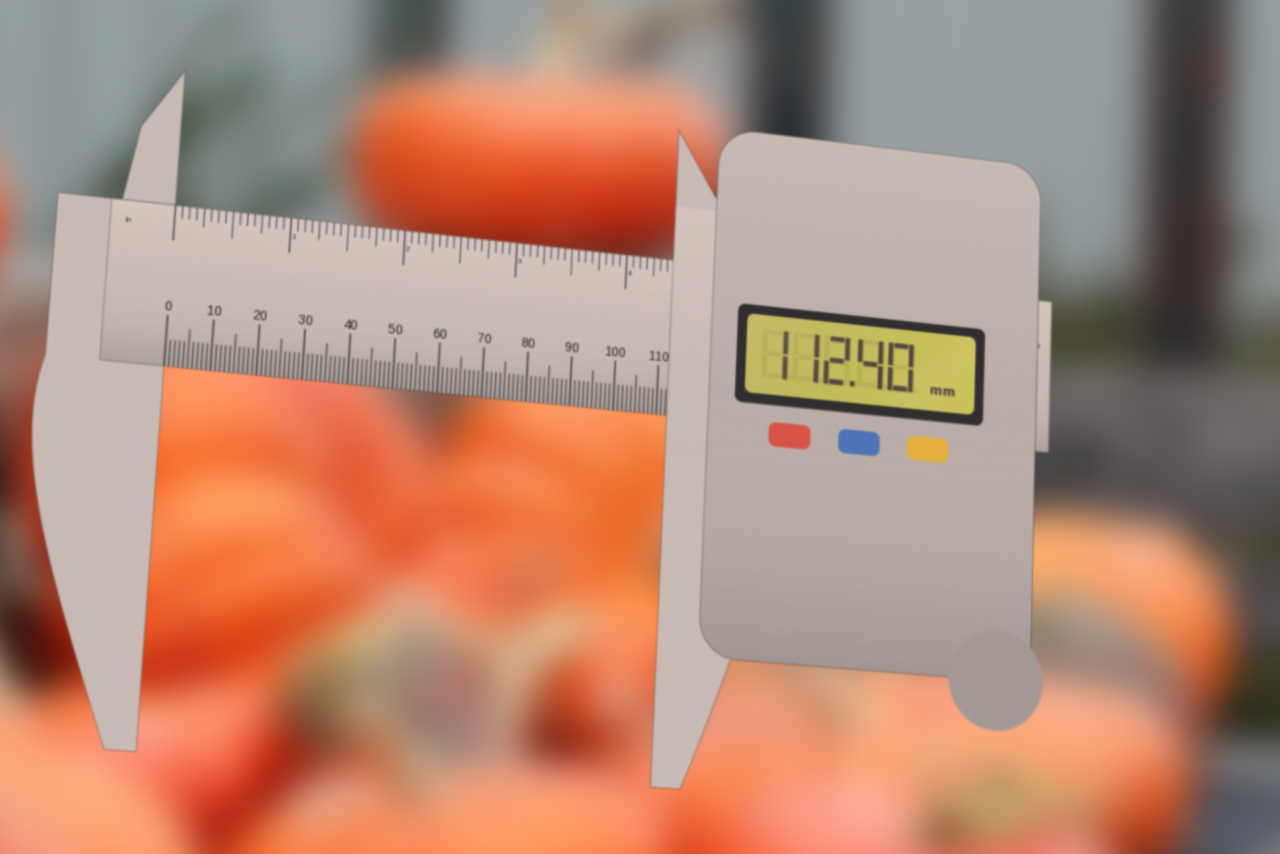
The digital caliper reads 112.40 mm
